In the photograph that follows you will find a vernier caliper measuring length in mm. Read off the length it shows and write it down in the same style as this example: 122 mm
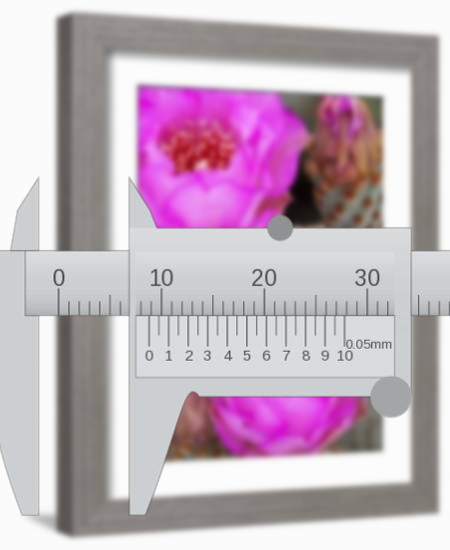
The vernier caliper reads 8.8 mm
